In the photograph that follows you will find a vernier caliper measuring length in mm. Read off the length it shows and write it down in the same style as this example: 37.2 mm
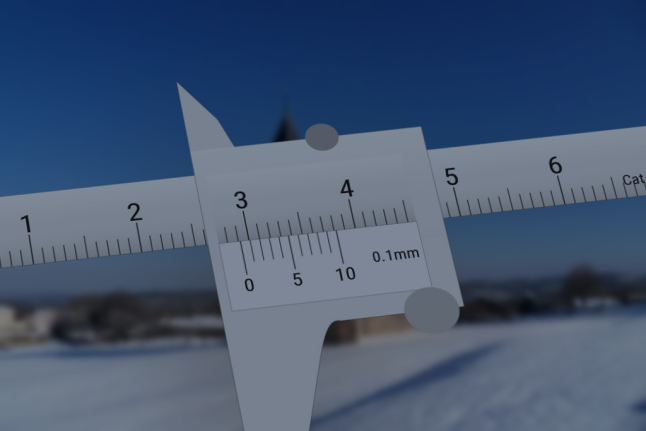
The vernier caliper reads 29.2 mm
